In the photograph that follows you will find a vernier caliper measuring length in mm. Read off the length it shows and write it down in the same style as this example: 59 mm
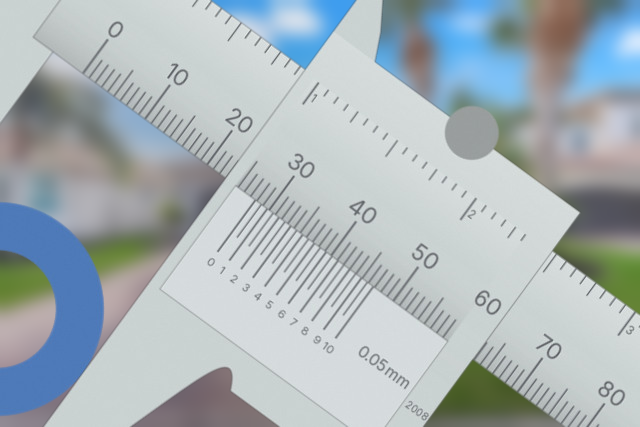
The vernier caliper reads 27.8 mm
